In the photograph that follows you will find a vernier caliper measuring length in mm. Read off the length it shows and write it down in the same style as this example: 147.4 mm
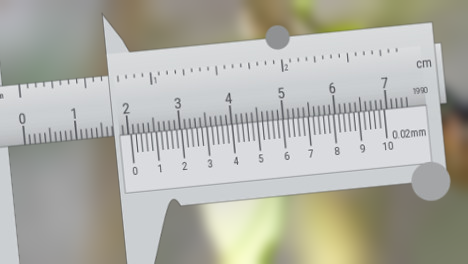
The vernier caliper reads 20.5 mm
